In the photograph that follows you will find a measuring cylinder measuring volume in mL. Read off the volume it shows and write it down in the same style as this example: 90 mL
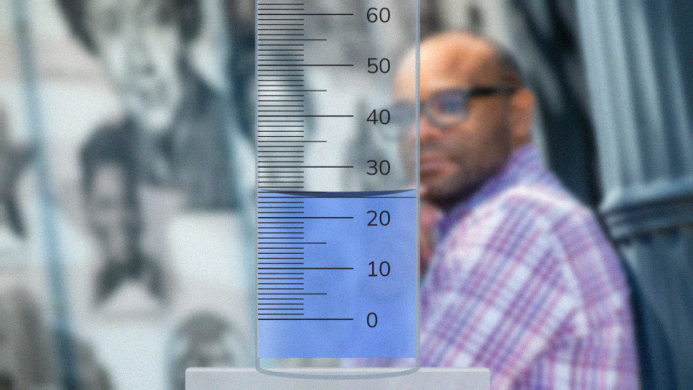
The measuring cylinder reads 24 mL
